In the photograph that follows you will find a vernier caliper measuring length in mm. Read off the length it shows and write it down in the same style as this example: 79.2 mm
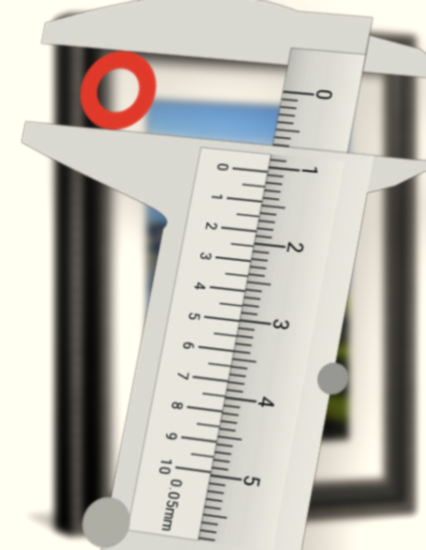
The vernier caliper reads 10.6 mm
